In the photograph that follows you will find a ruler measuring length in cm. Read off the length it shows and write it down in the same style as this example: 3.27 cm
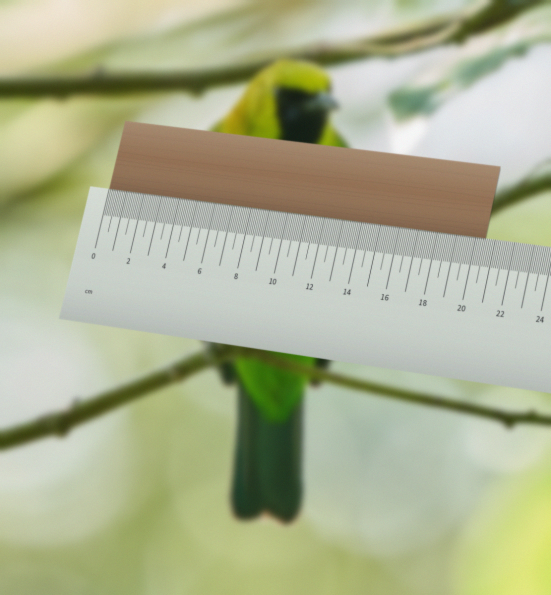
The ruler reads 20.5 cm
